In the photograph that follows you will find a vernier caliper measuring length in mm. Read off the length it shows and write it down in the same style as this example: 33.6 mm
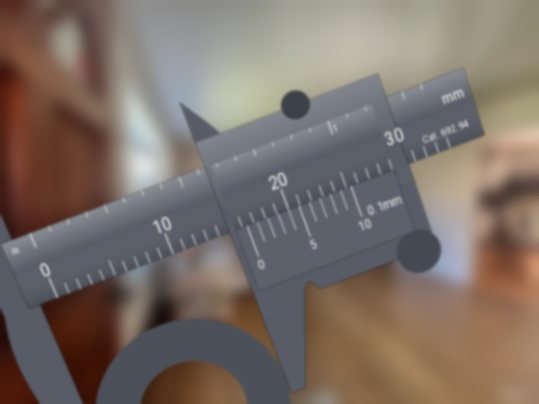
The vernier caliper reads 16.4 mm
